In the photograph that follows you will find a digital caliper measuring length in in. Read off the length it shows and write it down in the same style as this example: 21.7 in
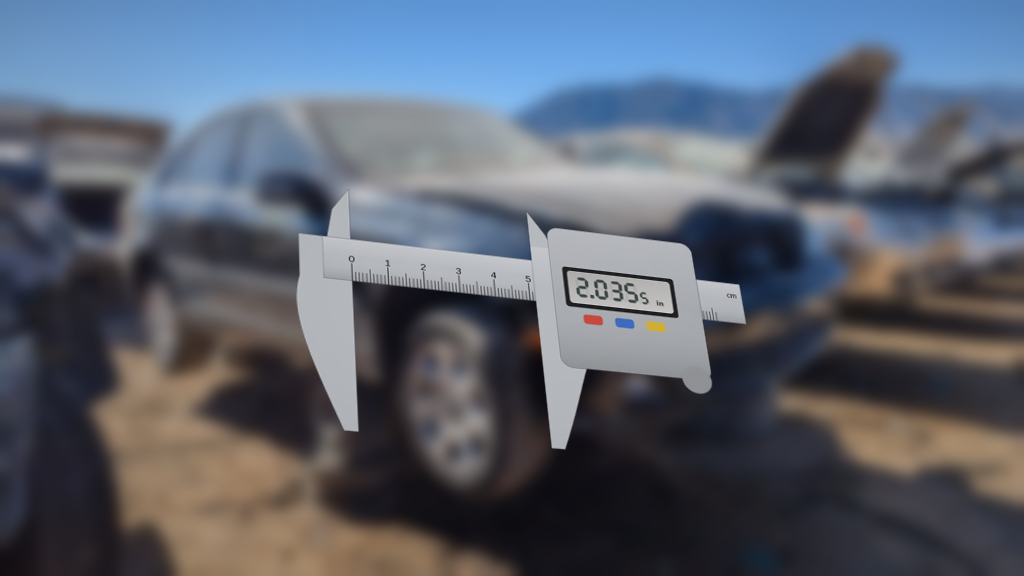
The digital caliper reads 2.0355 in
